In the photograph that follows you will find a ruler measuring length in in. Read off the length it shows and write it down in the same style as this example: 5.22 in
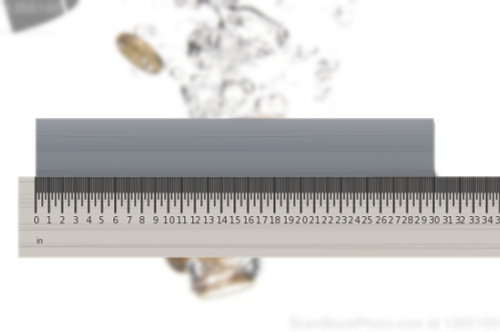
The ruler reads 30 in
